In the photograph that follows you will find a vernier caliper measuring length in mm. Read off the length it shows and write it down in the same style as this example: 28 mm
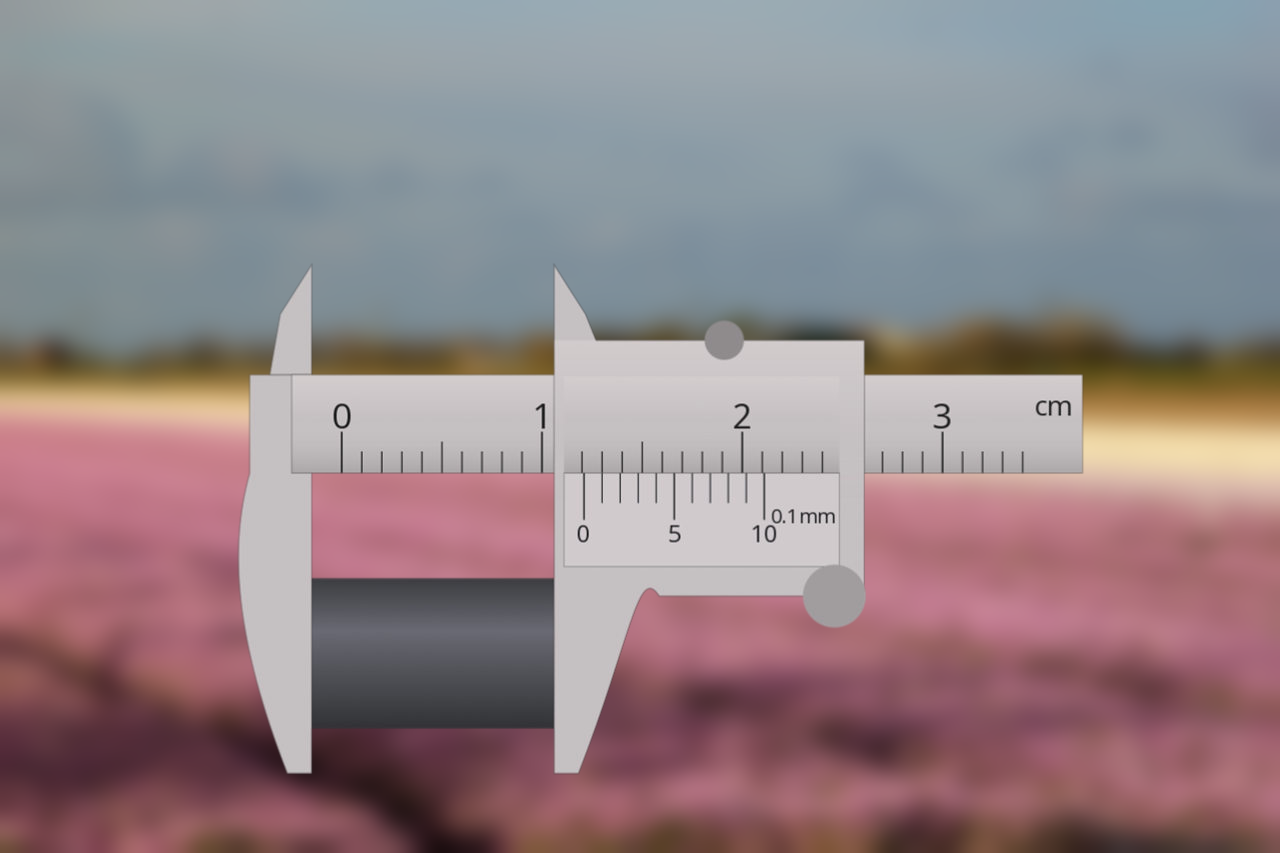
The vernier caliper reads 12.1 mm
